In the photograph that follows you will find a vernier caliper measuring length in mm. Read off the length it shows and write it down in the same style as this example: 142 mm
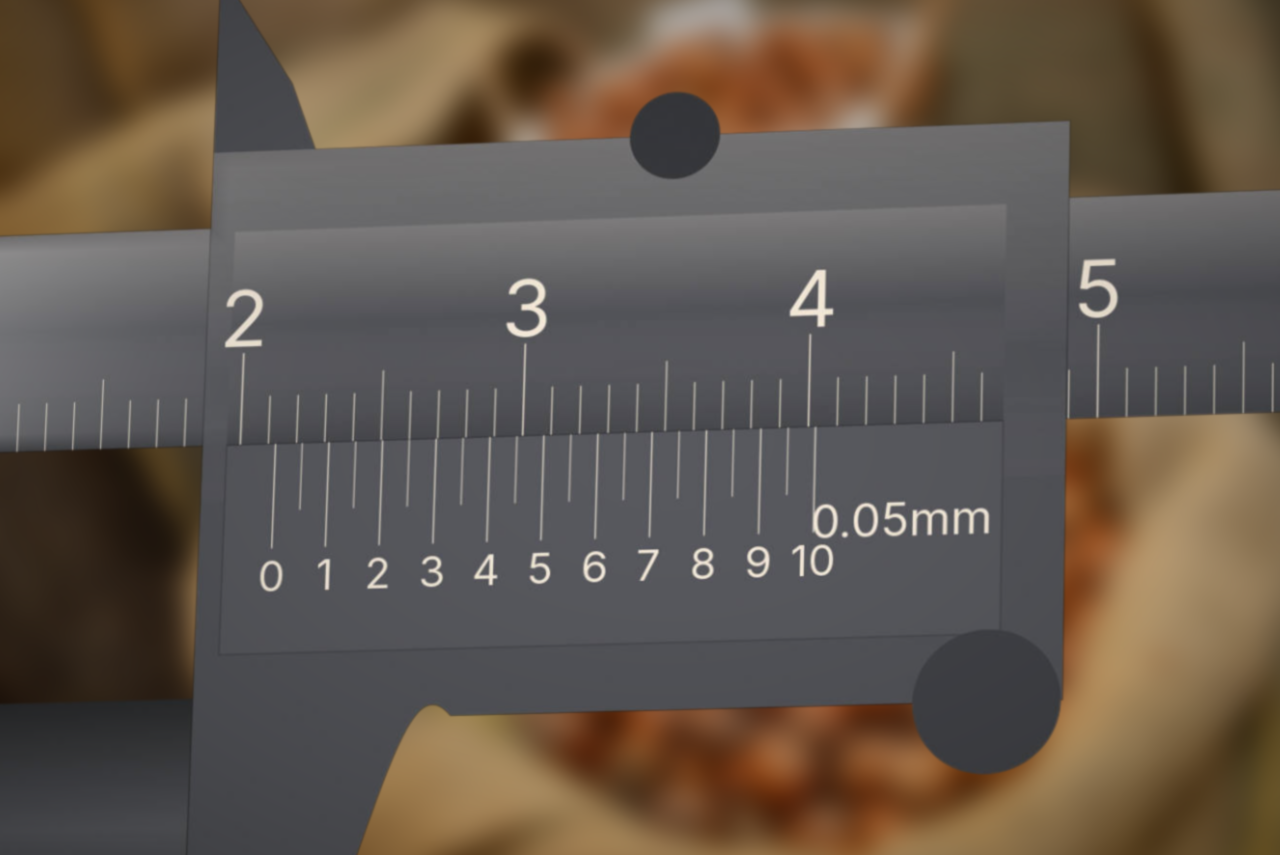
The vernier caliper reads 21.25 mm
